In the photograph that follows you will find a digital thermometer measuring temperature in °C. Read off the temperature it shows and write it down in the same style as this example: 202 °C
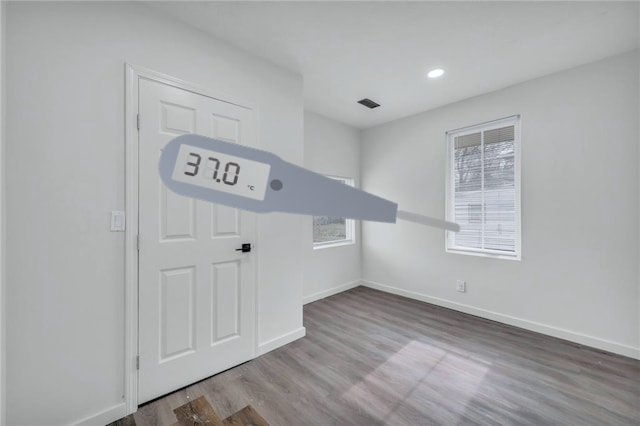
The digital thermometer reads 37.0 °C
